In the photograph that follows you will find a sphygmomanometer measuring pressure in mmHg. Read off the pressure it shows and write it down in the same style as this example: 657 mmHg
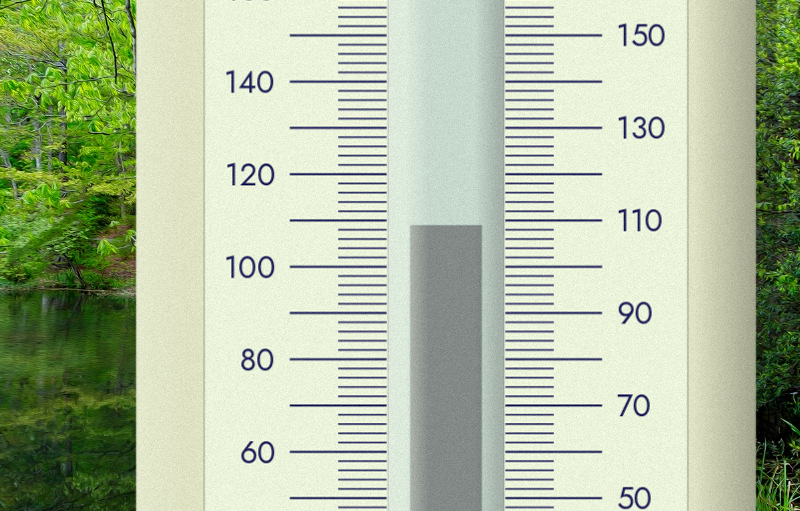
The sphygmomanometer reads 109 mmHg
